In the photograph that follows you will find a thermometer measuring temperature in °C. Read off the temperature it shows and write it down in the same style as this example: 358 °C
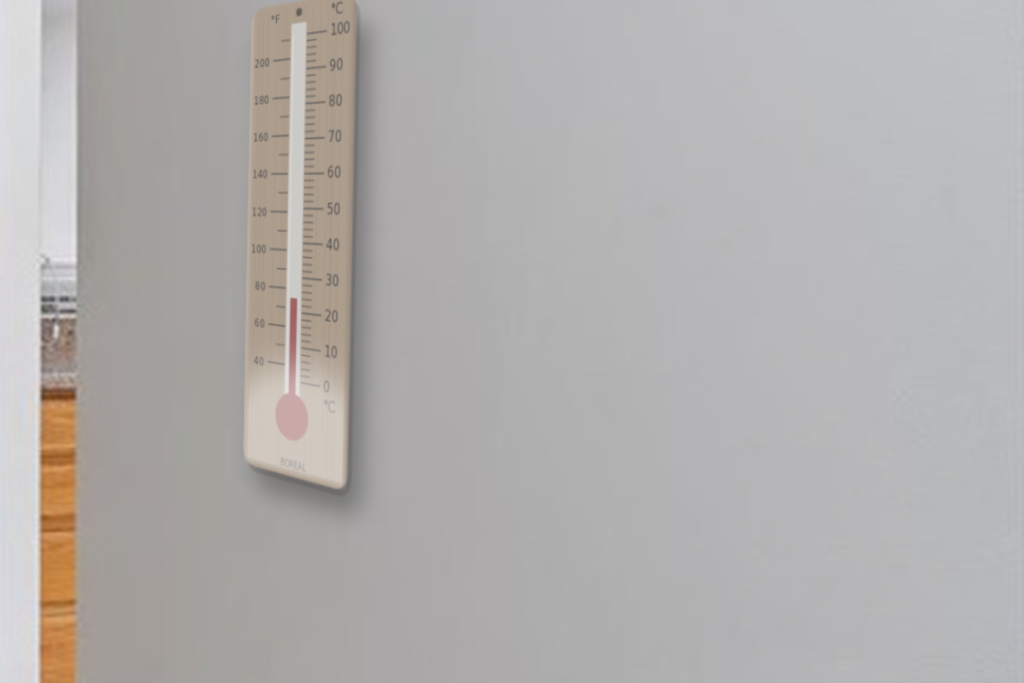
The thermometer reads 24 °C
